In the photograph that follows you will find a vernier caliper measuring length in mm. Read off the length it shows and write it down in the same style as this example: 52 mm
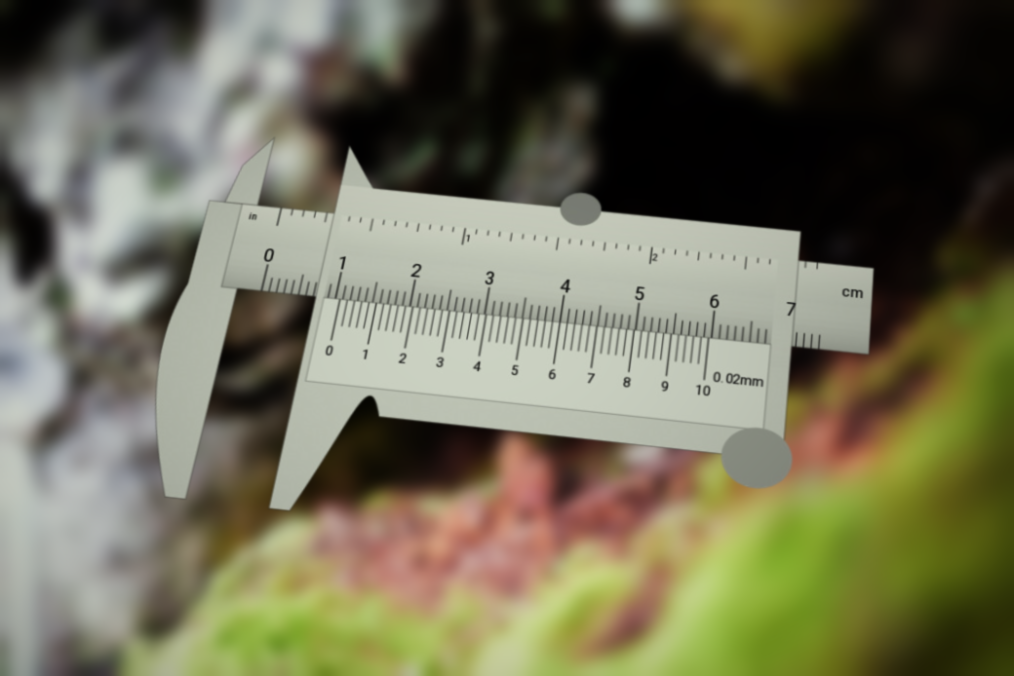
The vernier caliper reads 10.6 mm
